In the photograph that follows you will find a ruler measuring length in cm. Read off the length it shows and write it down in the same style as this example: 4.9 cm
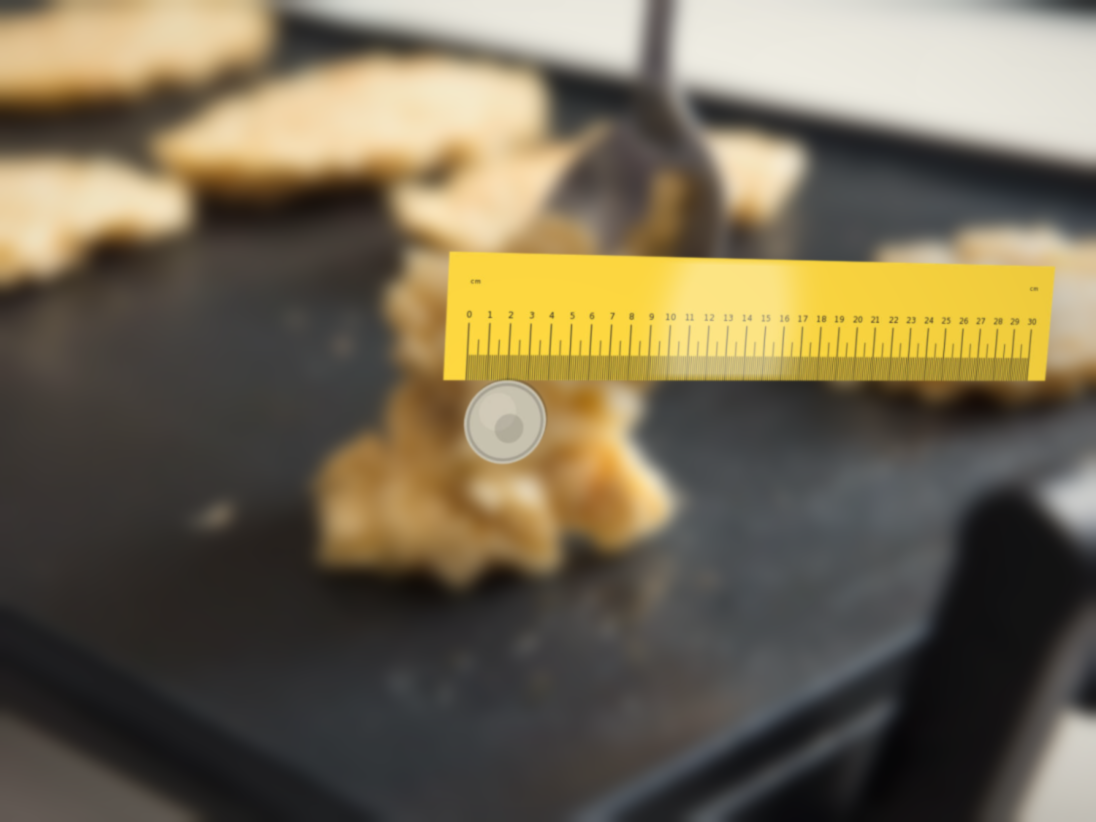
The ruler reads 4 cm
